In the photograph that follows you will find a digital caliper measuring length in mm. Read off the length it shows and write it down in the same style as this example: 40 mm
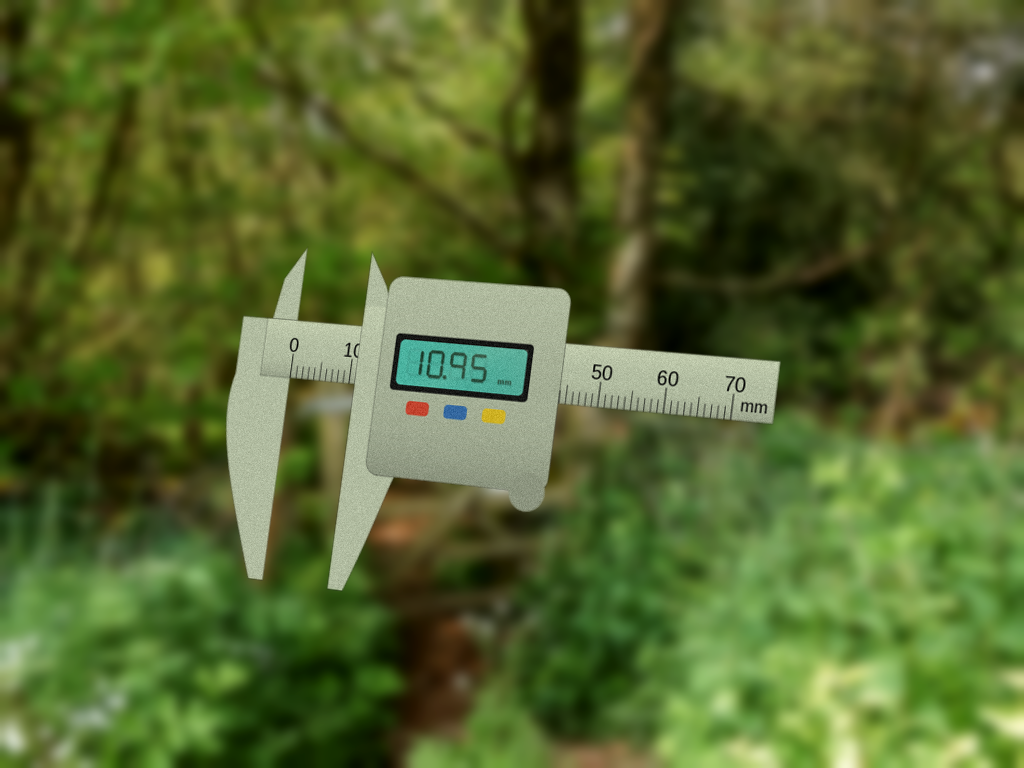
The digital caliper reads 10.95 mm
